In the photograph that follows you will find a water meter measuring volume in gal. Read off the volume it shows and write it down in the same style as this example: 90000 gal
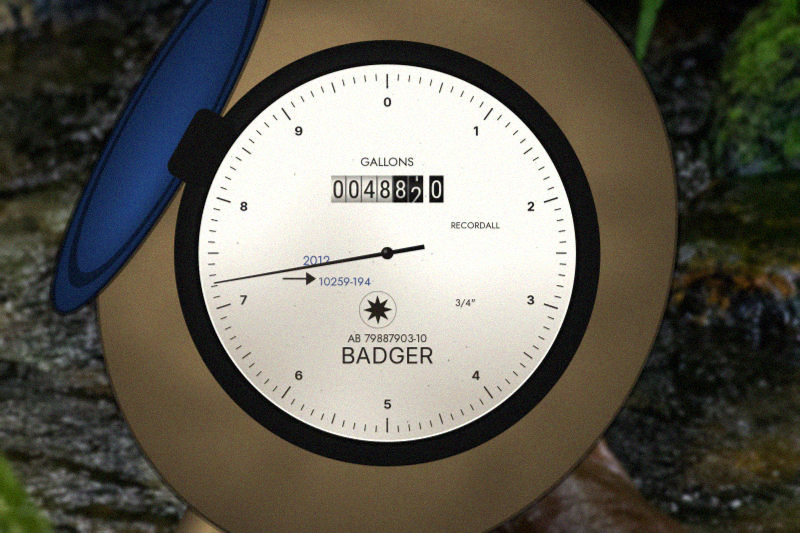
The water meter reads 48817.2 gal
